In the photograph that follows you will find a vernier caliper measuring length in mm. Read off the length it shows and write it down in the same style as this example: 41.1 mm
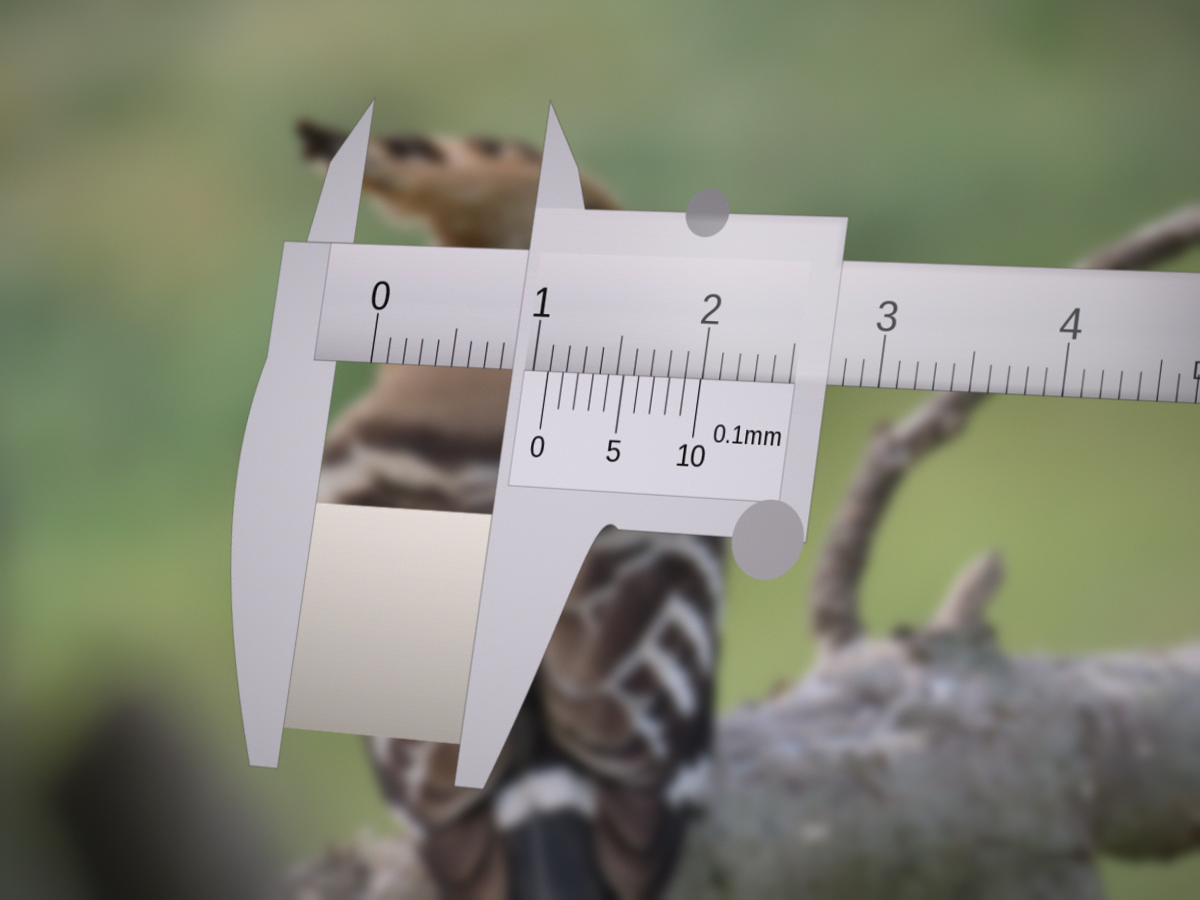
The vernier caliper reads 10.9 mm
